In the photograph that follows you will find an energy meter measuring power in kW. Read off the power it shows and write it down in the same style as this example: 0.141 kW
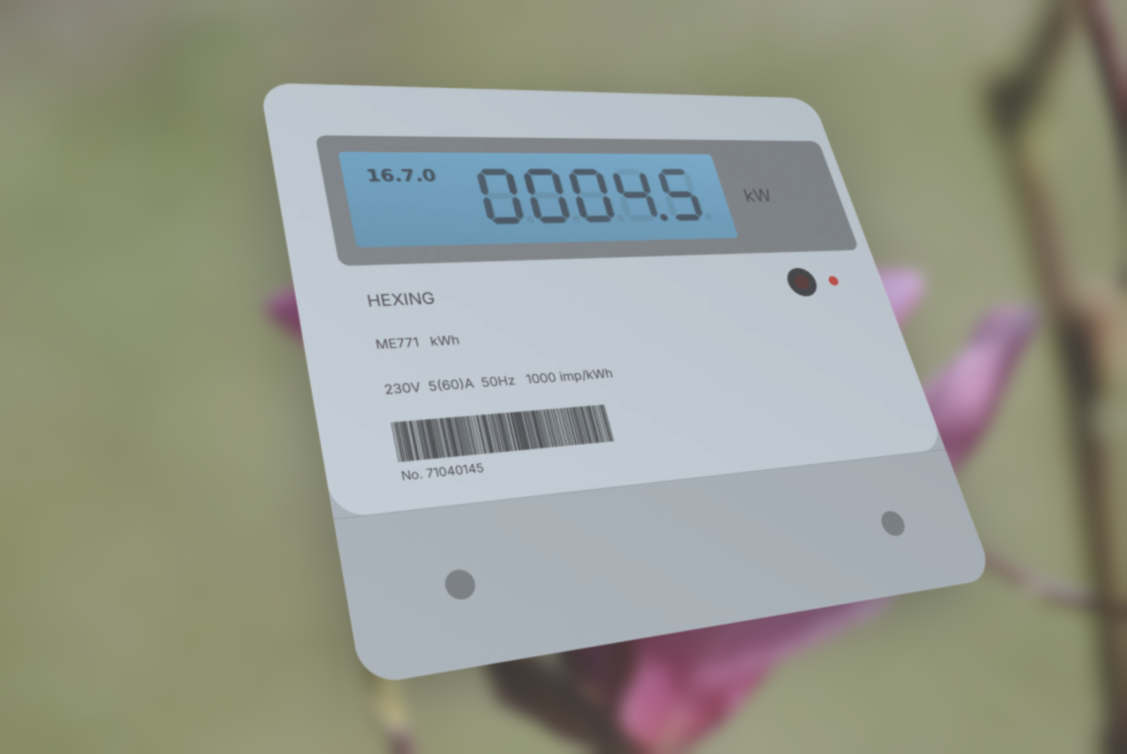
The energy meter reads 4.5 kW
